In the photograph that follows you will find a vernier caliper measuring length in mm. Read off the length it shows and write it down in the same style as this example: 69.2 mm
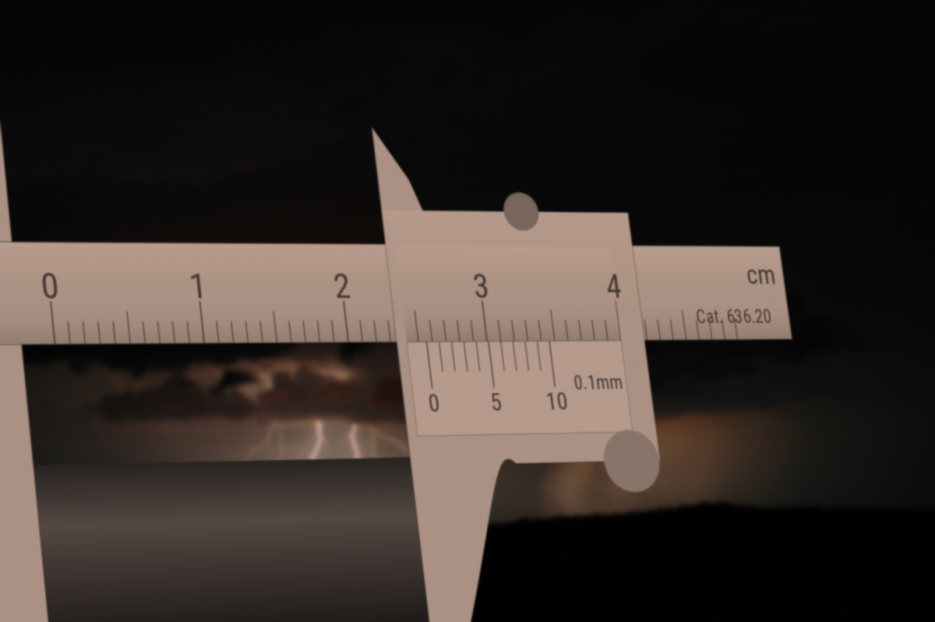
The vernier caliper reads 25.6 mm
